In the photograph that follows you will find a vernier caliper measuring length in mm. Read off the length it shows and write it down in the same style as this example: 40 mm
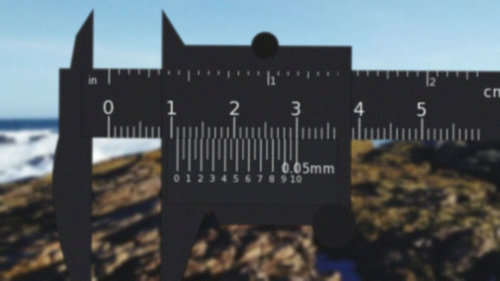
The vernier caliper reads 11.0 mm
